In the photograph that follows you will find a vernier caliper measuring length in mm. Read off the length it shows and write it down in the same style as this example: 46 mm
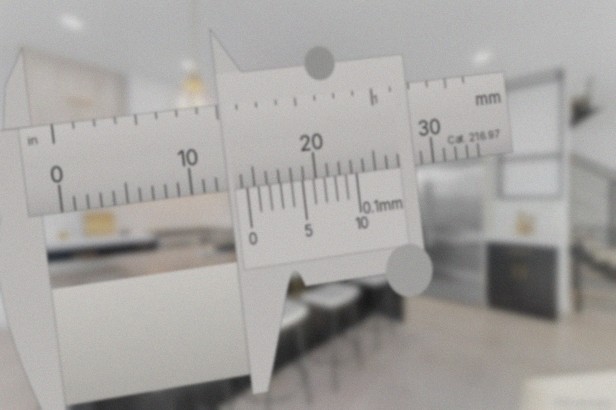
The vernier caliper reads 14.4 mm
